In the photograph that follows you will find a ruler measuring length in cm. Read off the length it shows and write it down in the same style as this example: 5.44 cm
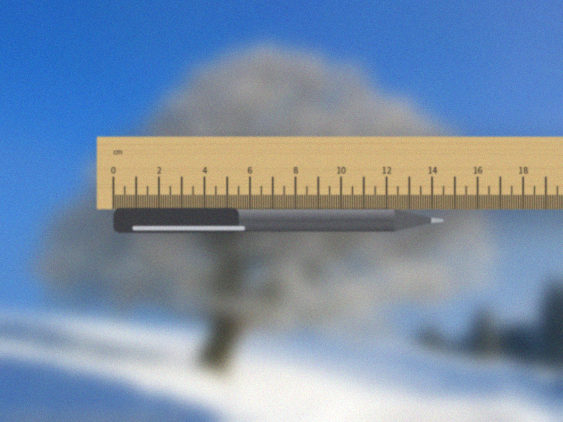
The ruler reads 14.5 cm
